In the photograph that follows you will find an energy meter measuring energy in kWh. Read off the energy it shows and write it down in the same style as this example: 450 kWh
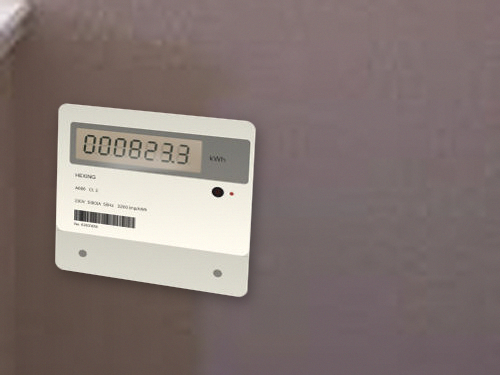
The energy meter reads 823.3 kWh
